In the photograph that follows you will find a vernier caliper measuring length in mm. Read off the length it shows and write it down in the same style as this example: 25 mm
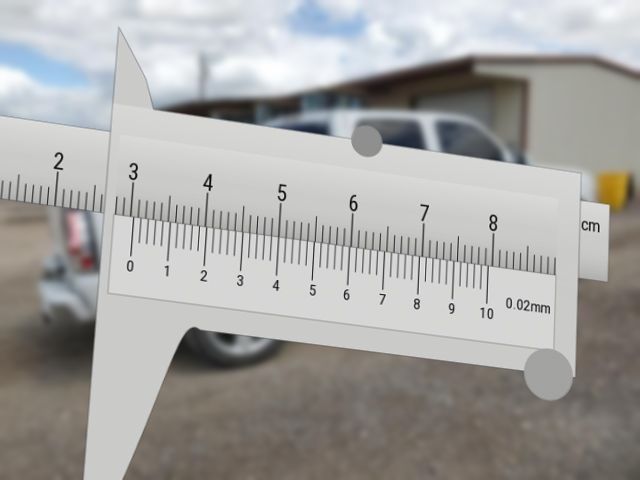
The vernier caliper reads 30.4 mm
